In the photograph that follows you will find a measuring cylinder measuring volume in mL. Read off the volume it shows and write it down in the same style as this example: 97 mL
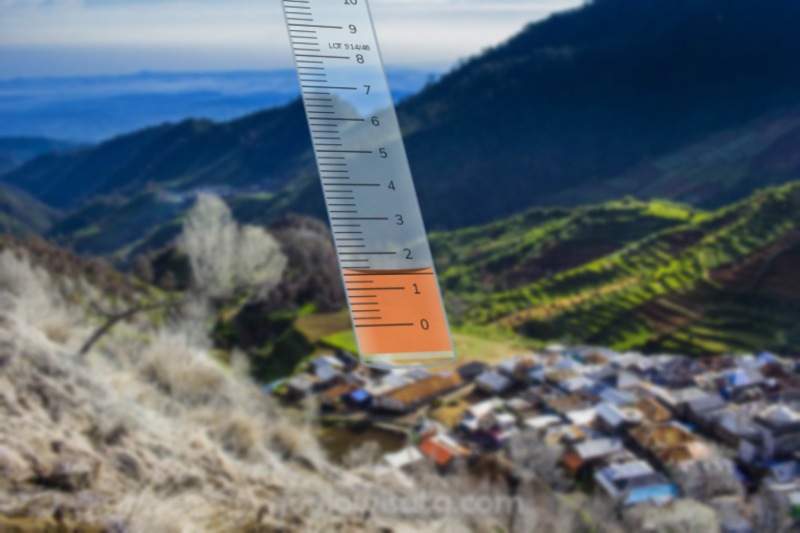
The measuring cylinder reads 1.4 mL
